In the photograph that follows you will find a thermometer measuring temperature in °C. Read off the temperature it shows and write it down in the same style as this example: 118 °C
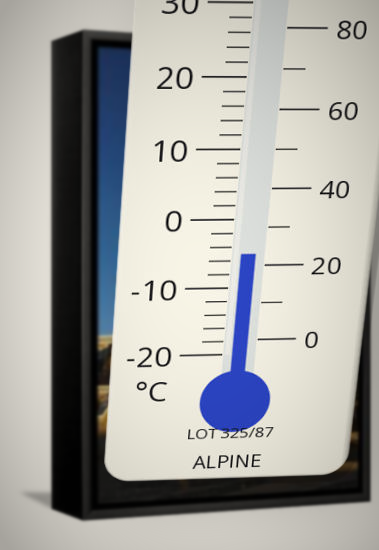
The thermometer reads -5 °C
